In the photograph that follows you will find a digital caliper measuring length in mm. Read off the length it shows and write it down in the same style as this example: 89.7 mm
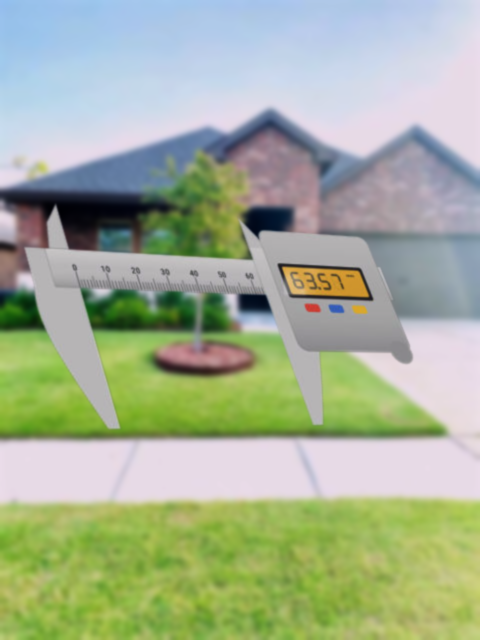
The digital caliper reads 63.57 mm
